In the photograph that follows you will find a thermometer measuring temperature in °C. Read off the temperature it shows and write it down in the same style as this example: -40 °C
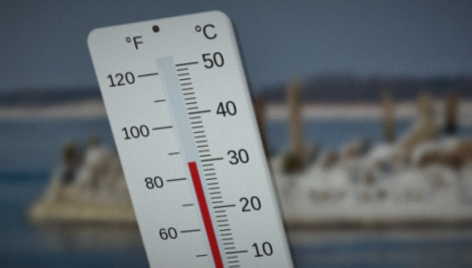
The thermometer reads 30 °C
